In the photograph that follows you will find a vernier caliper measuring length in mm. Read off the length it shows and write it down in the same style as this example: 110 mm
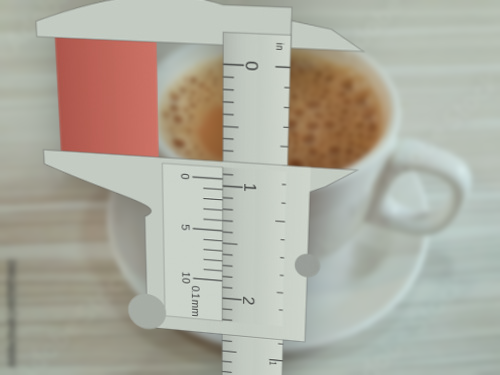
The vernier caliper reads 9.4 mm
